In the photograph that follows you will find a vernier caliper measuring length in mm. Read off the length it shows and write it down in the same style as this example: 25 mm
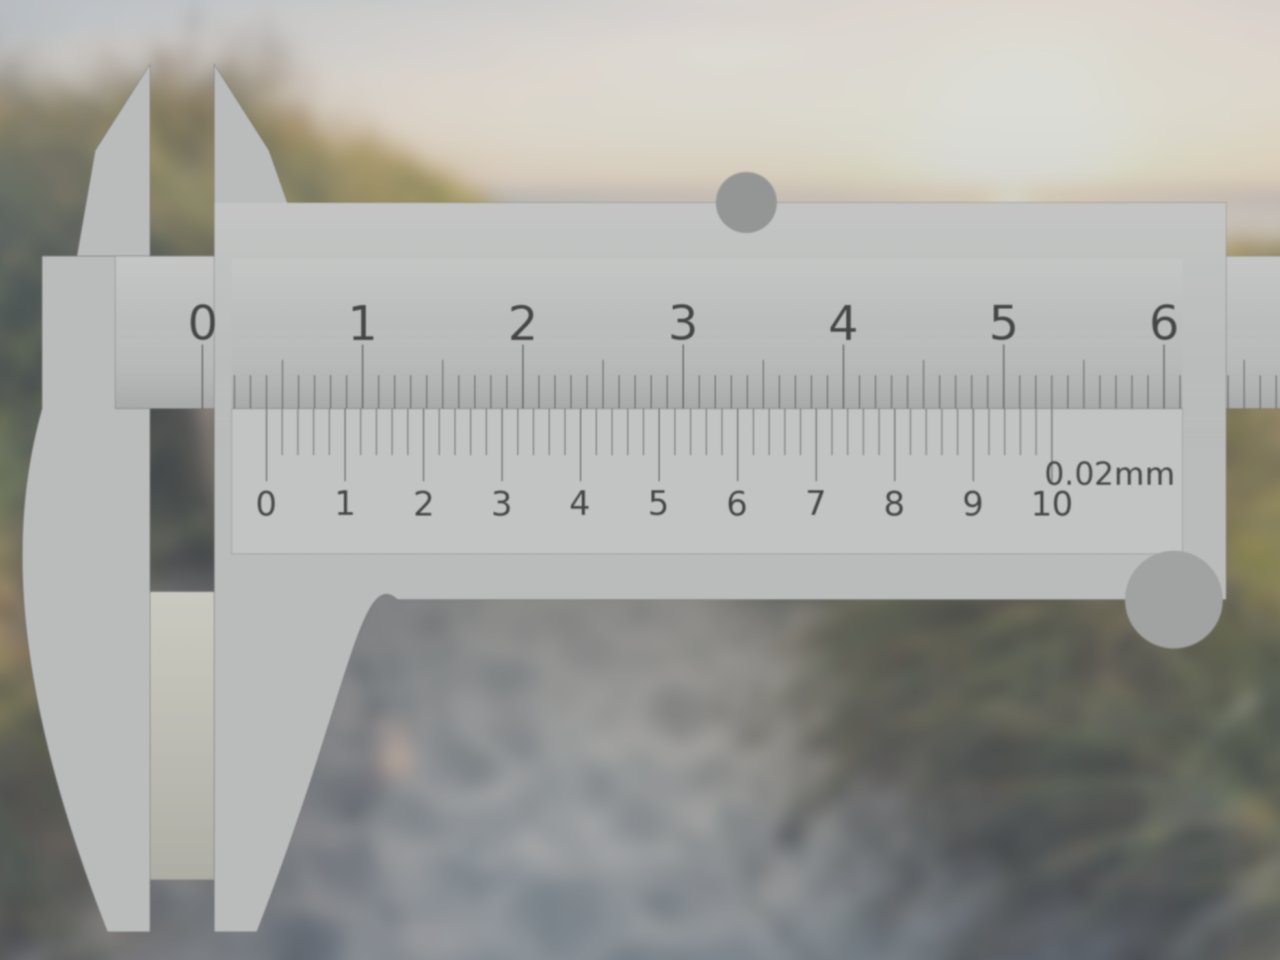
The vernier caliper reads 4.0 mm
